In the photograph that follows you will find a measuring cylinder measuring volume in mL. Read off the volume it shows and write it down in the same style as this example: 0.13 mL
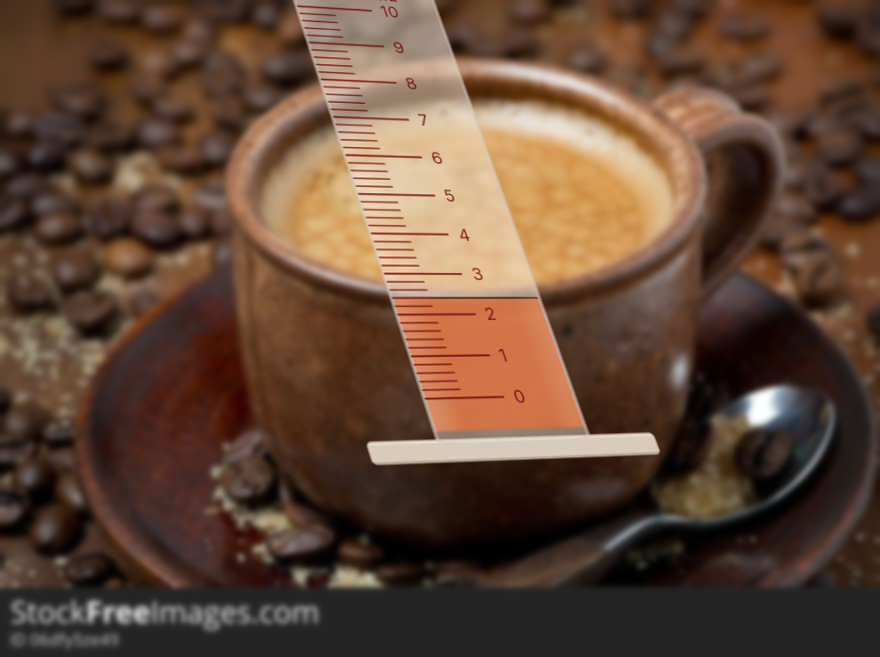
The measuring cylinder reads 2.4 mL
